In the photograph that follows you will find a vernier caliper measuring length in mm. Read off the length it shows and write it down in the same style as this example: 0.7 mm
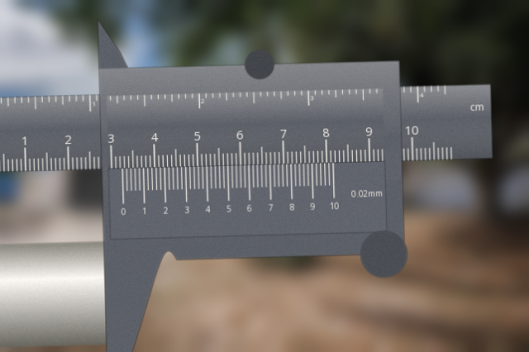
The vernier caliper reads 32.5 mm
